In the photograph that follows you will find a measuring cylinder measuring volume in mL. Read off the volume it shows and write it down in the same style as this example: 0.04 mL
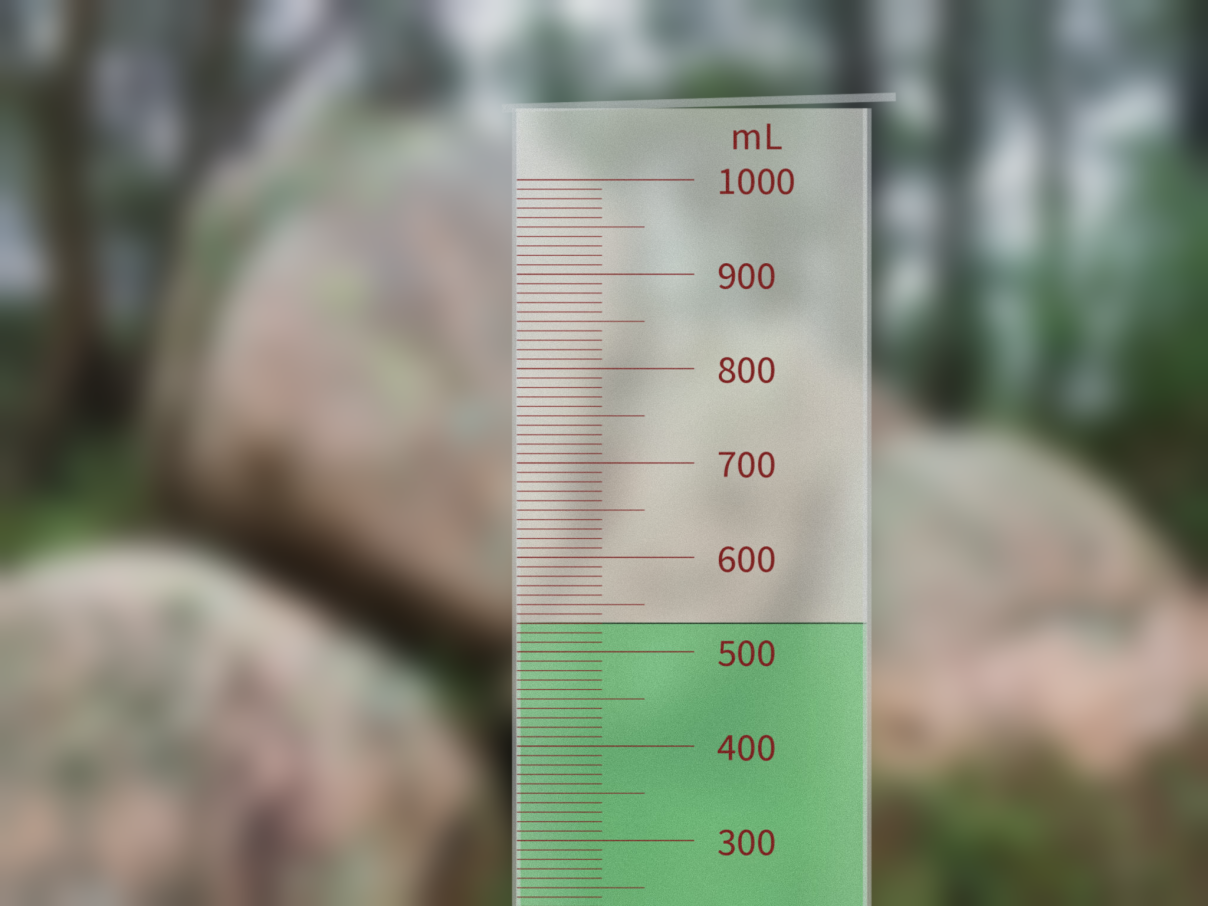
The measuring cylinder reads 530 mL
